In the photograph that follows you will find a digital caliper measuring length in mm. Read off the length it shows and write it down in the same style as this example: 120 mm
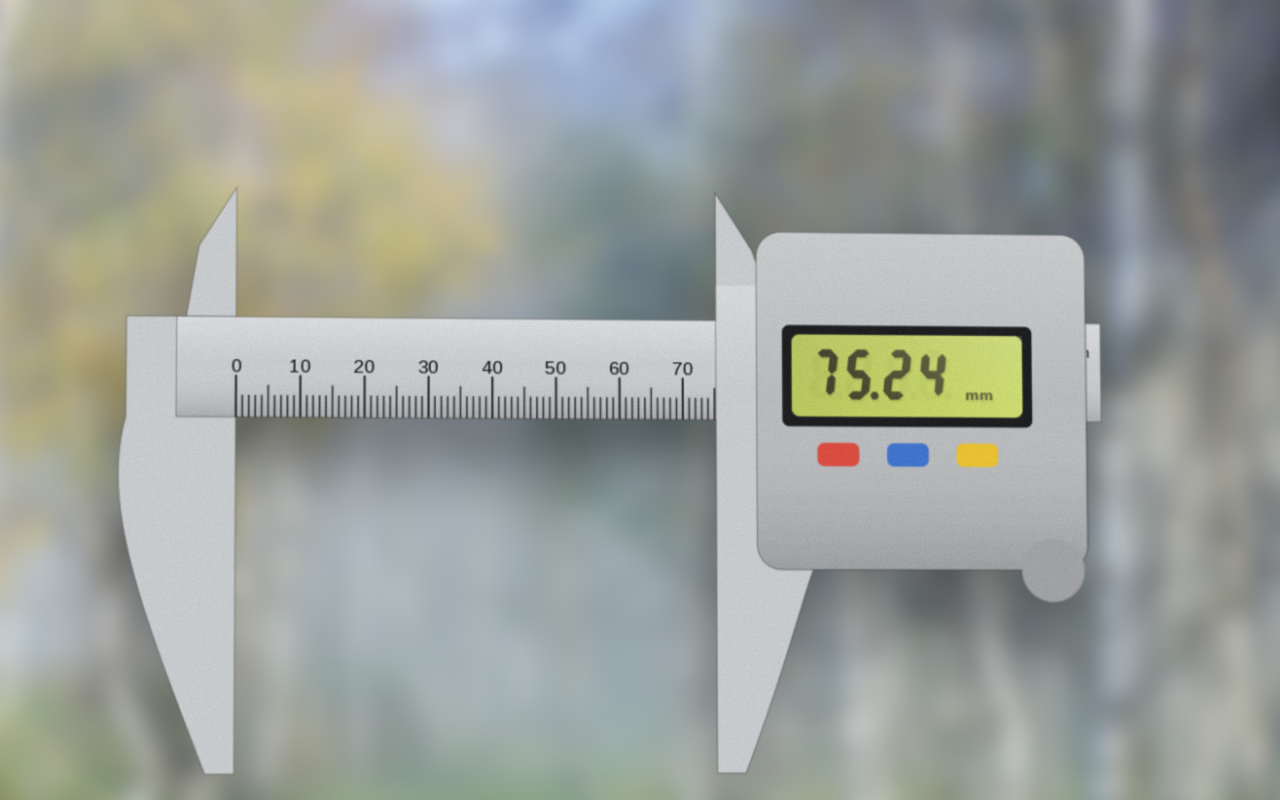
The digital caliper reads 75.24 mm
